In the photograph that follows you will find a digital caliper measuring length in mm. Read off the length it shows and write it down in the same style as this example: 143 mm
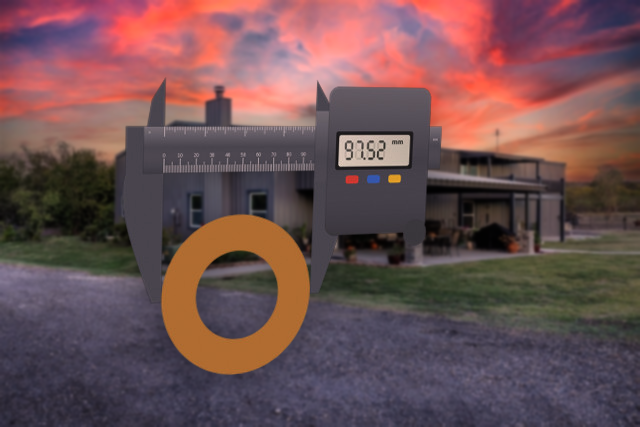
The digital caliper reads 97.52 mm
